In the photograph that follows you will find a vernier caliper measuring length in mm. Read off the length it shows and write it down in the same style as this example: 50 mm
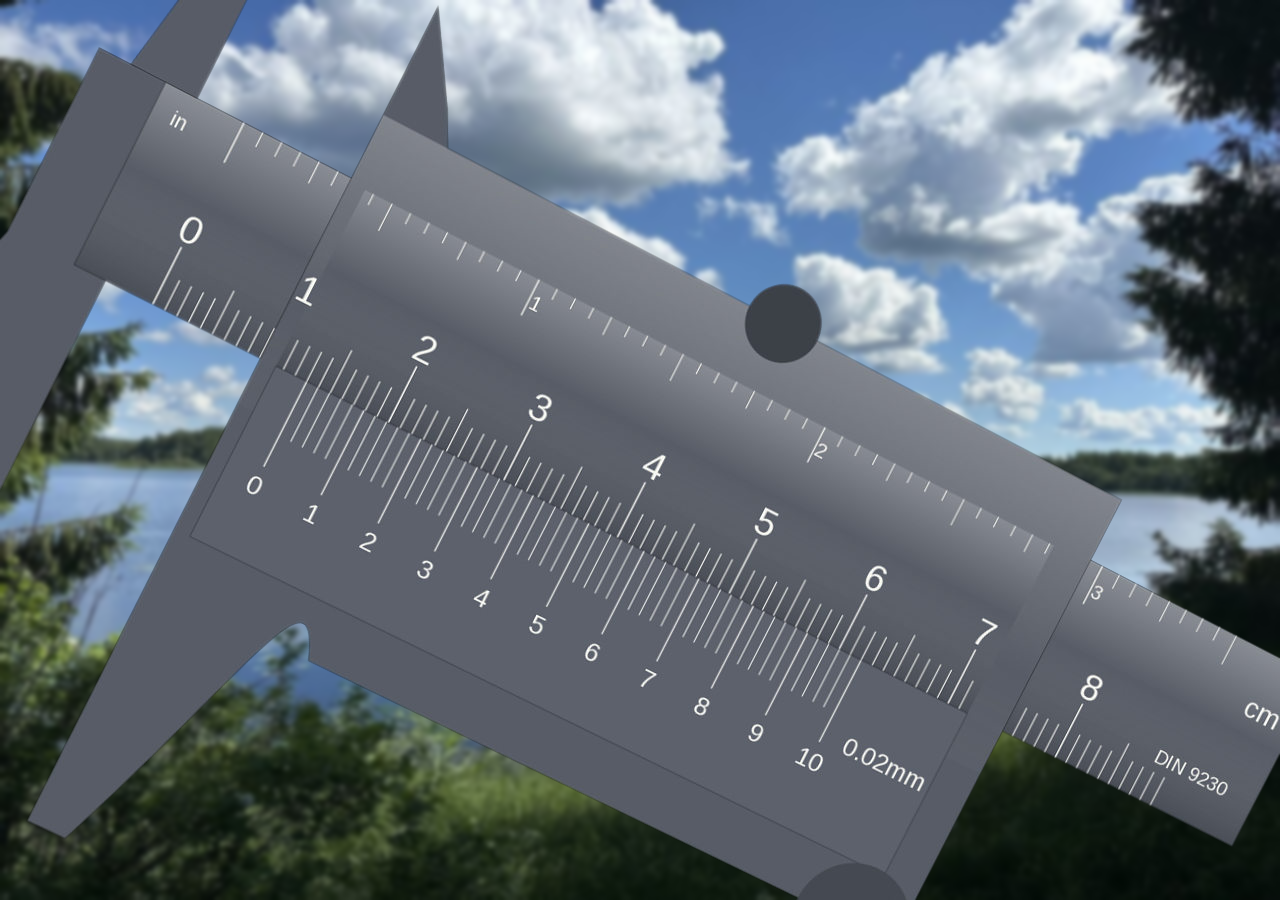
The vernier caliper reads 13.0 mm
